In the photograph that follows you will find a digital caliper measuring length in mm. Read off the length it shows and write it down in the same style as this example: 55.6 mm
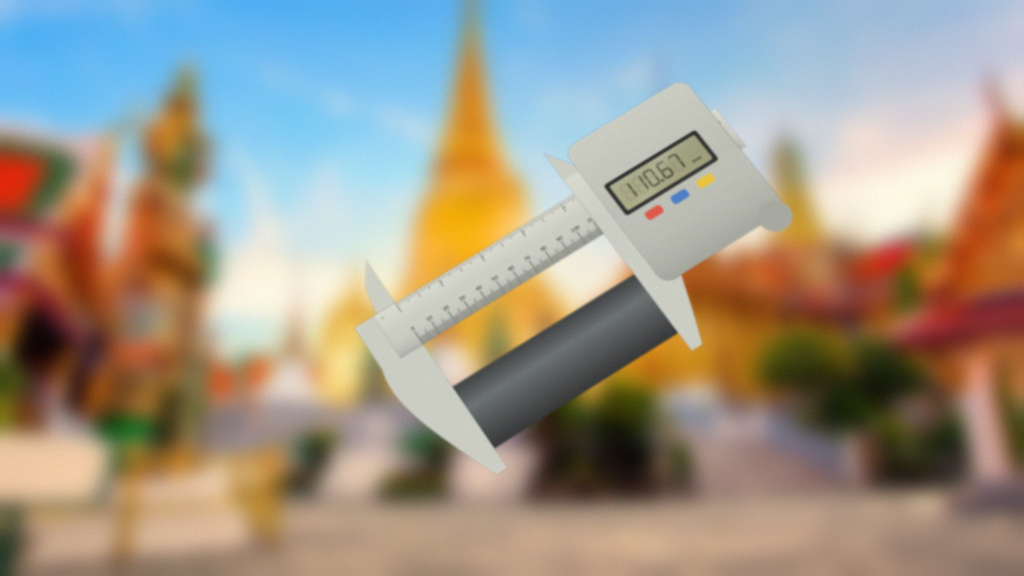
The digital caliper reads 110.67 mm
